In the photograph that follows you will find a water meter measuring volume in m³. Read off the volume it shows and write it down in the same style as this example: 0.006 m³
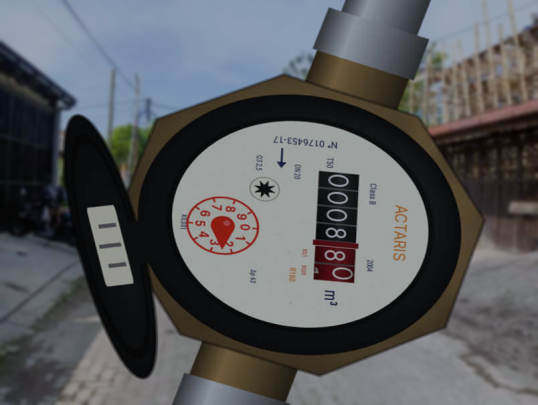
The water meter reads 8.802 m³
